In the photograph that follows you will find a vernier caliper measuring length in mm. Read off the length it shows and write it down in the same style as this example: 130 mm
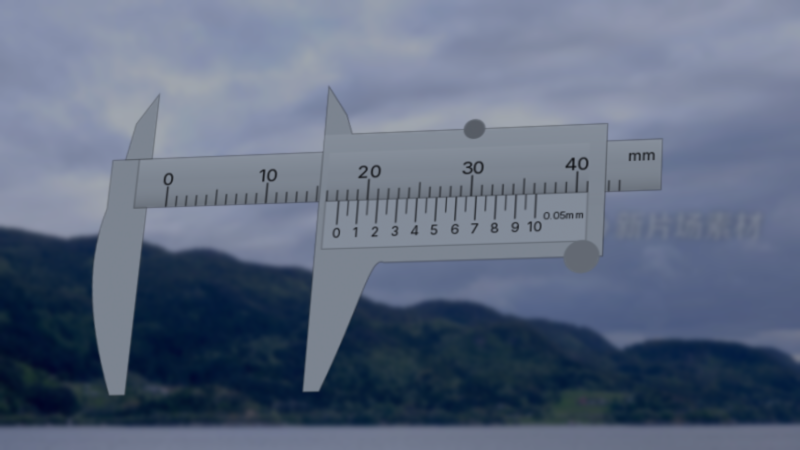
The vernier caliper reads 17.2 mm
